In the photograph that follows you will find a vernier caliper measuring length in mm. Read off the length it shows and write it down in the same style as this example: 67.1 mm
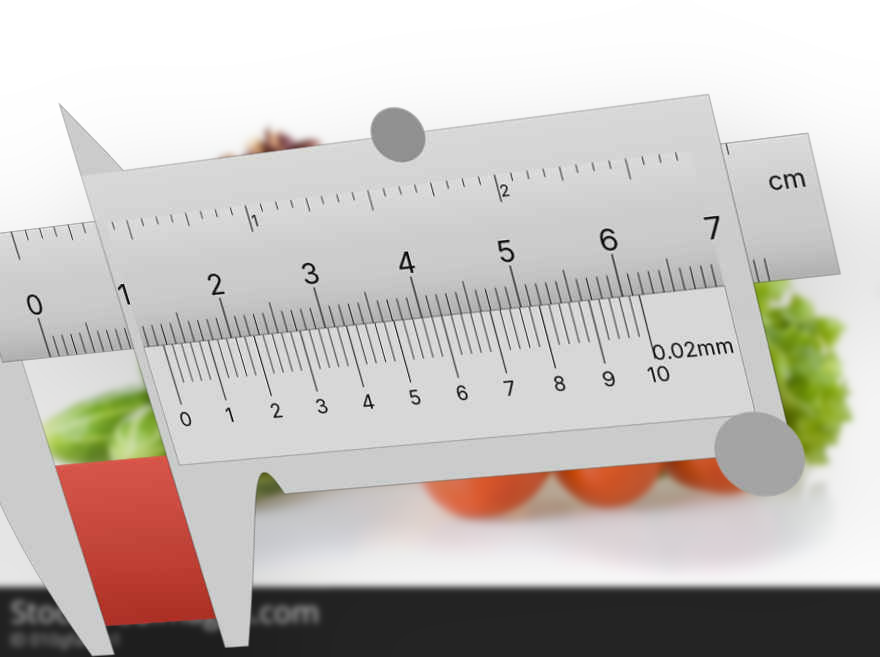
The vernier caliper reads 12.6 mm
